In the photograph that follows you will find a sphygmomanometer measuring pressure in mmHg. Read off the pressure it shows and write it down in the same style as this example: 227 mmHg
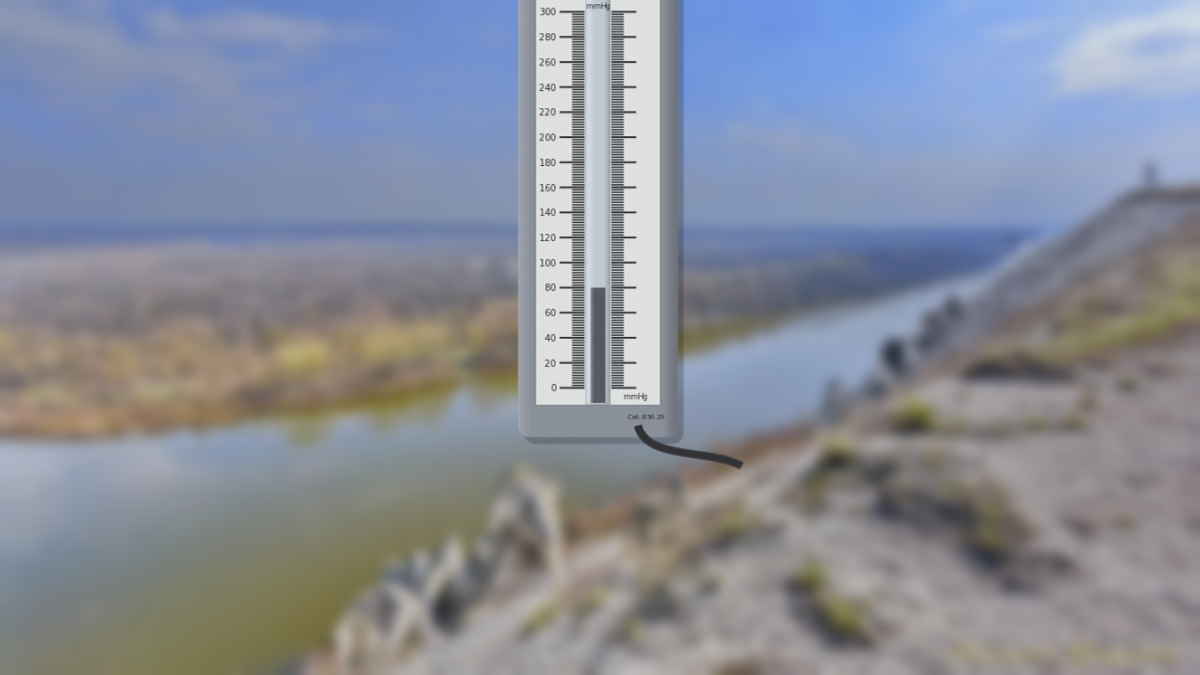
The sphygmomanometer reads 80 mmHg
